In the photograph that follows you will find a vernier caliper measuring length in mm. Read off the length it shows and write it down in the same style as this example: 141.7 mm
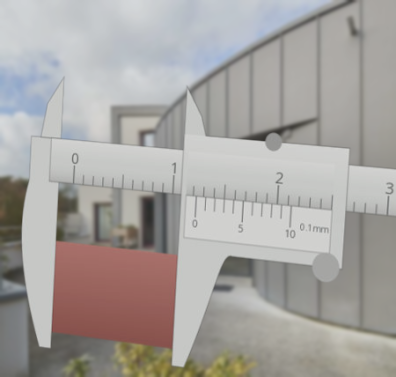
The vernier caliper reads 12.3 mm
